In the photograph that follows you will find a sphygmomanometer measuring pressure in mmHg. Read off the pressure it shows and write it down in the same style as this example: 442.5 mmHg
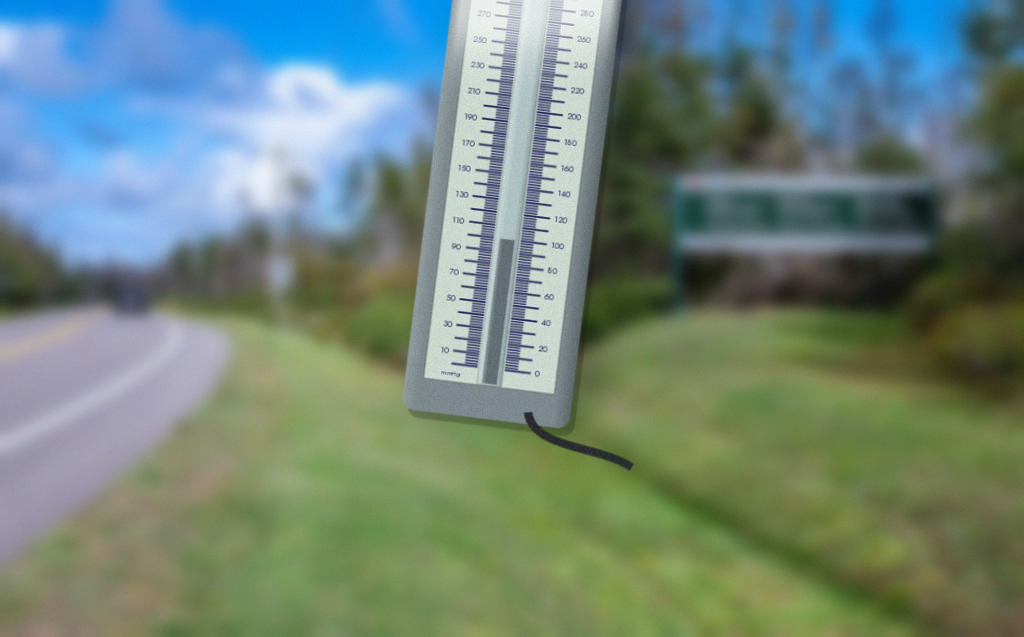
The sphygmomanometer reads 100 mmHg
